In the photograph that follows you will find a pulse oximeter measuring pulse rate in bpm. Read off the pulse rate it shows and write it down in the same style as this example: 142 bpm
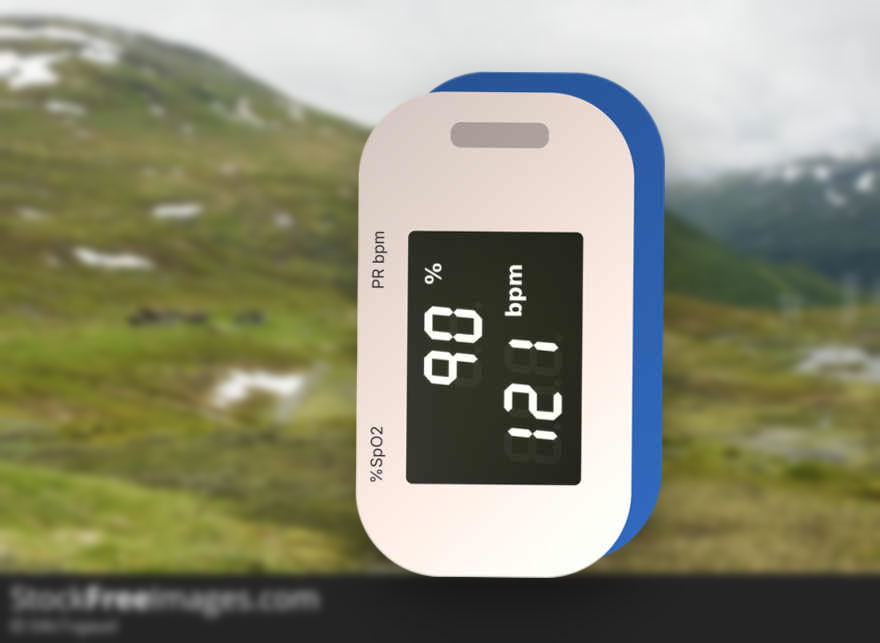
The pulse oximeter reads 121 bpm
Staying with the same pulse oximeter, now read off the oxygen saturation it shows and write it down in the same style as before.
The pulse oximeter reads 90 %
